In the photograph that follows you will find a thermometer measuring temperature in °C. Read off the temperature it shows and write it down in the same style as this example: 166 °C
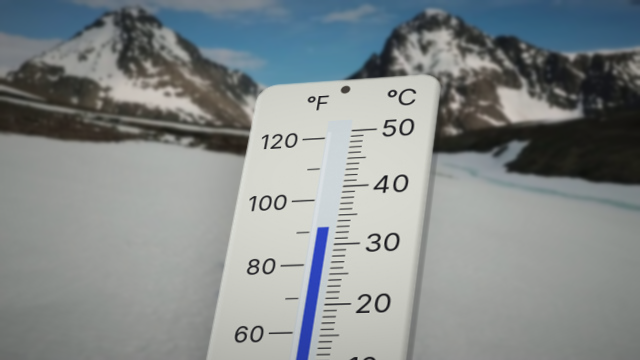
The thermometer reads 33 °C
